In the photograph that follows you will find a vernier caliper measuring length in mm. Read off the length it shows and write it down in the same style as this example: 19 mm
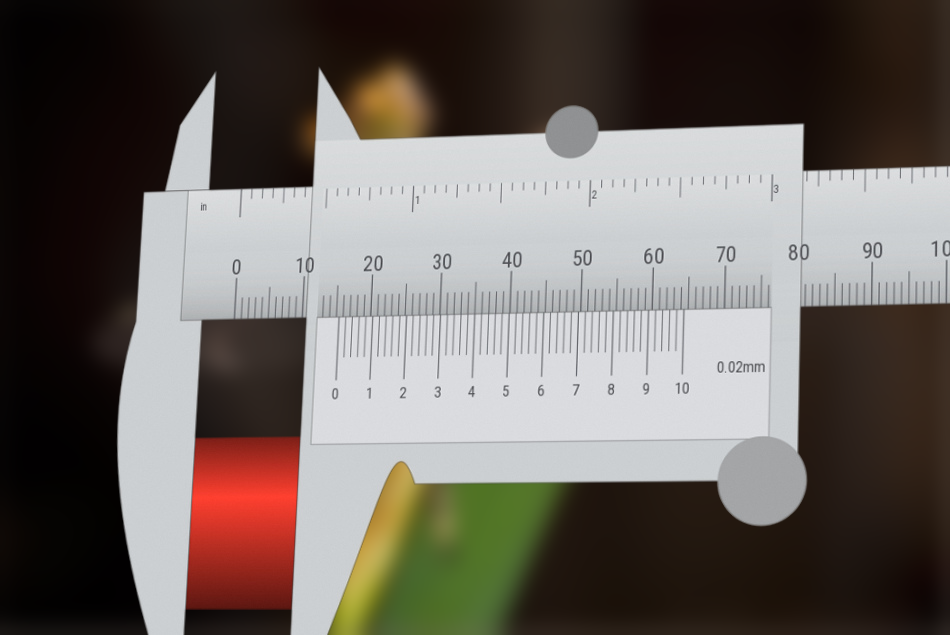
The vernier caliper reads 15.4 mm
